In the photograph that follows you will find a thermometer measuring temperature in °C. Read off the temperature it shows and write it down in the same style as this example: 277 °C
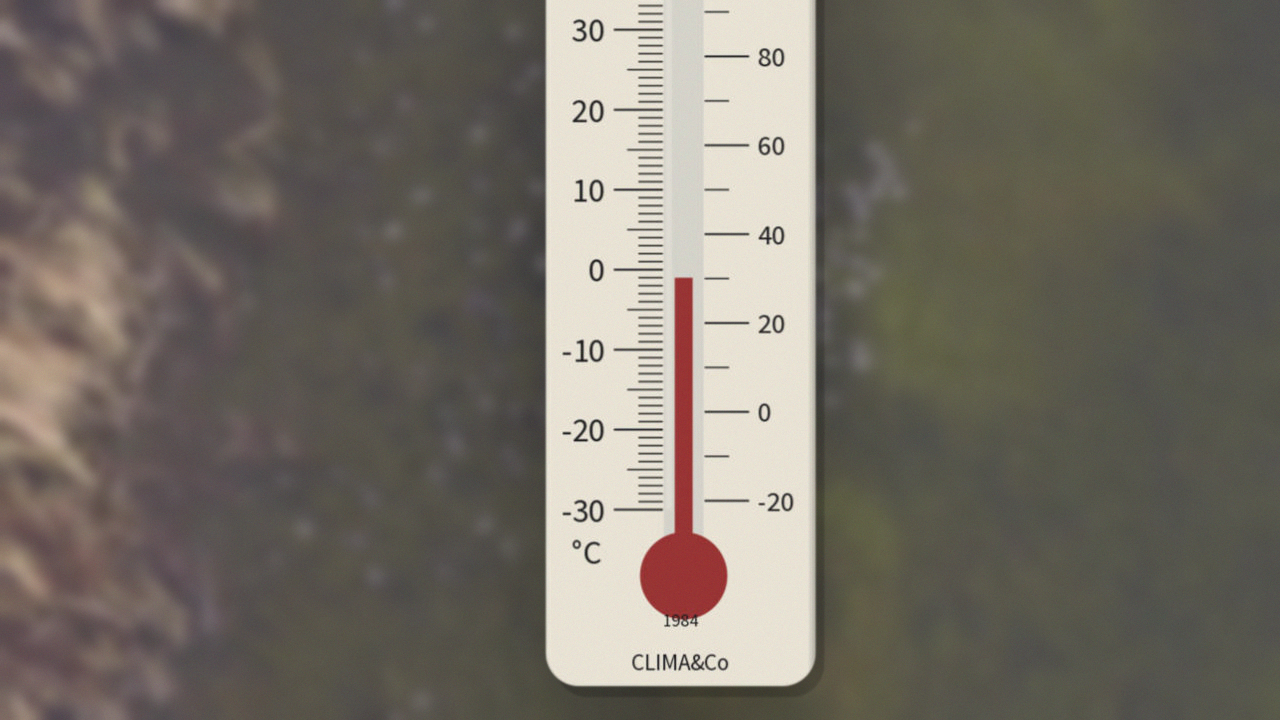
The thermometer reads -1 °C
